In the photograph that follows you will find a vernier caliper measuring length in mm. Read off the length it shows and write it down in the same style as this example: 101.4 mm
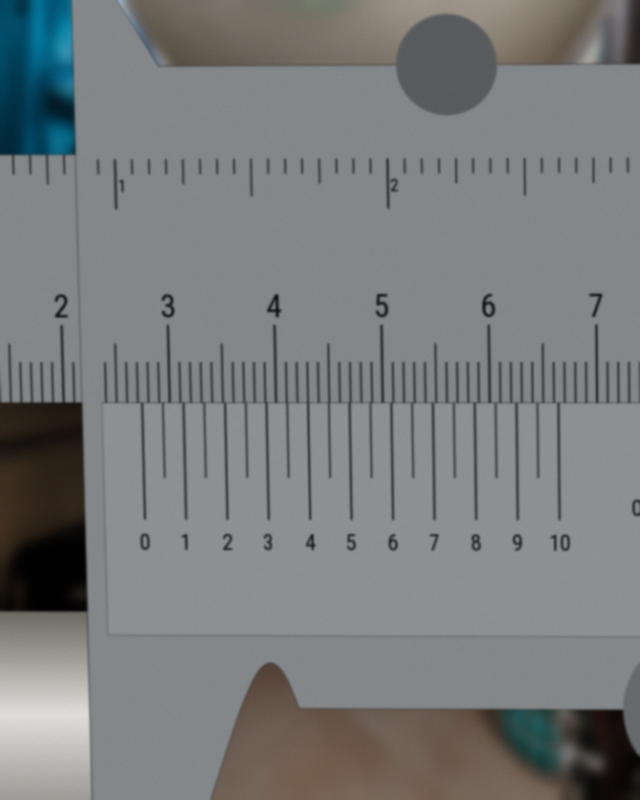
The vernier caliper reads 27.4 mm
